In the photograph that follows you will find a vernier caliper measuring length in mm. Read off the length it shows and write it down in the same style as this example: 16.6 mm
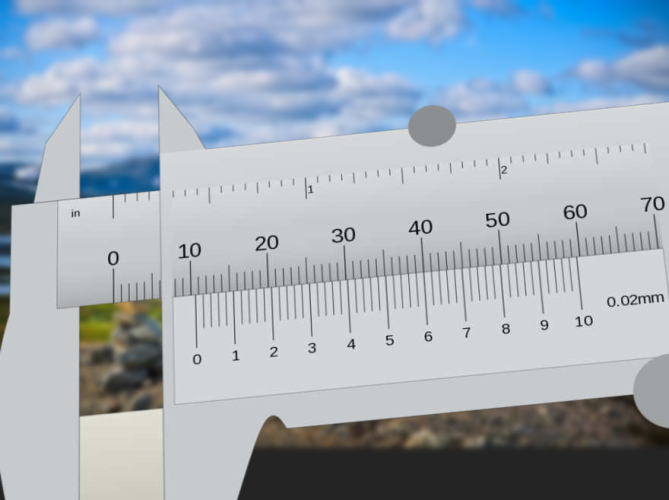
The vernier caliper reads 10.6 mm
